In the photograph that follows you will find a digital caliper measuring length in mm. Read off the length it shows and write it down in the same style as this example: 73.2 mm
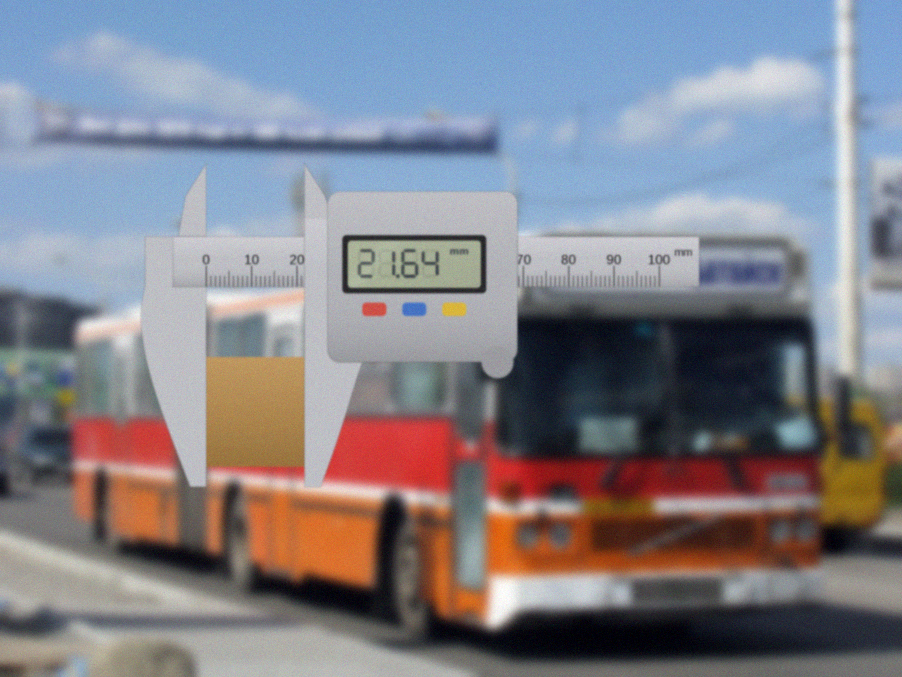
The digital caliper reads 21.64 mm
